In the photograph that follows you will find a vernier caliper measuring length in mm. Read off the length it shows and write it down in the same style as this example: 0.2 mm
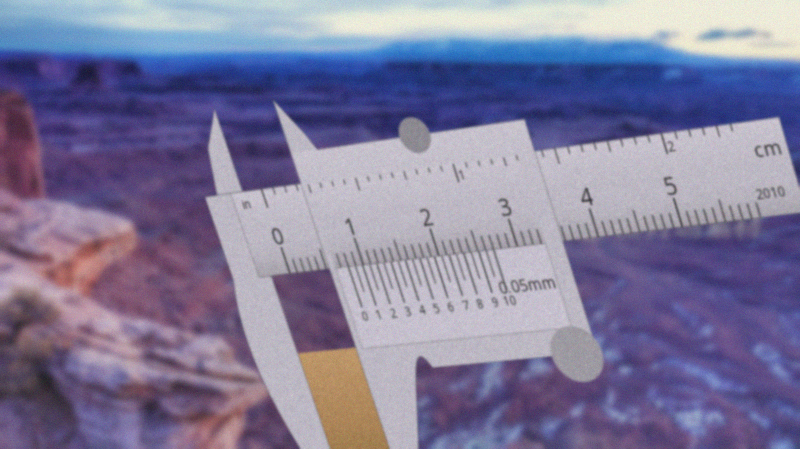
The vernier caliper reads 8.0 mm
